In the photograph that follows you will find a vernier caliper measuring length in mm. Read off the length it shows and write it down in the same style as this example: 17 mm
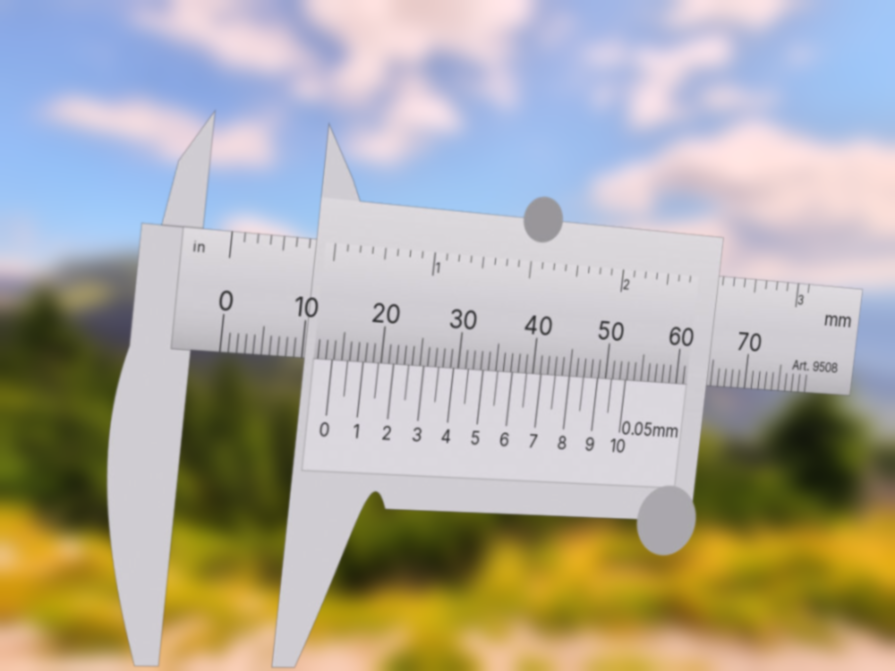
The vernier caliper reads 13.8 mm
